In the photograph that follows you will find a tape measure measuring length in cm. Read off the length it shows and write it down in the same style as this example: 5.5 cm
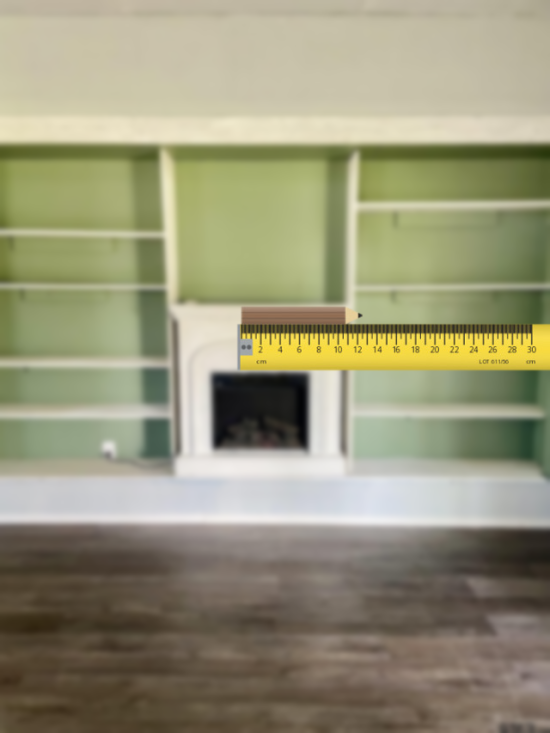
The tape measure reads 12.5 cm
